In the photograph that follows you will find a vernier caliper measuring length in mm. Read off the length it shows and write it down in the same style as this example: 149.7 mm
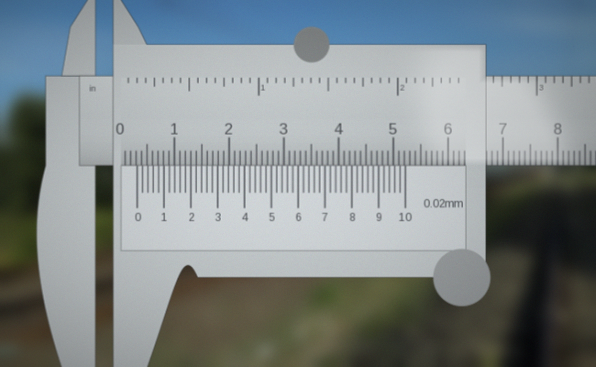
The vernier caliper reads 3.2 mm
